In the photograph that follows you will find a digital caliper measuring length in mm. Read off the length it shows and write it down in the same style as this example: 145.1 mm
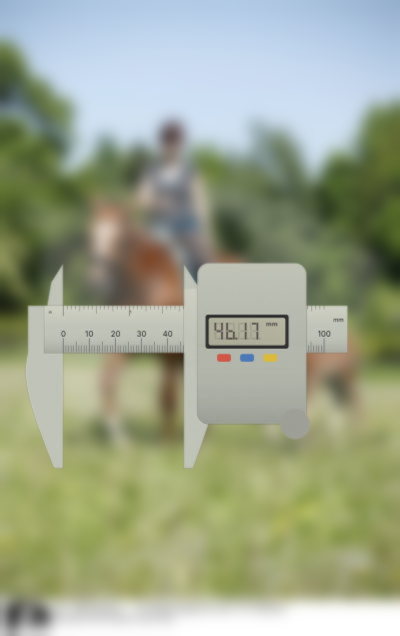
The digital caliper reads 46.17 mm
